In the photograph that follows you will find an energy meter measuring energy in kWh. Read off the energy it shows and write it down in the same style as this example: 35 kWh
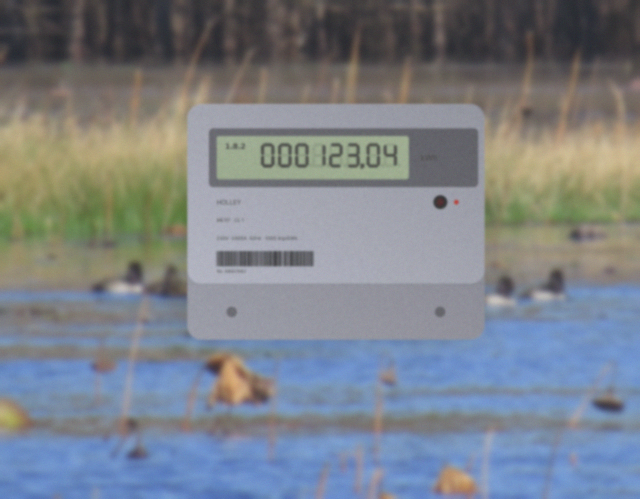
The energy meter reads 123.04 kWh
